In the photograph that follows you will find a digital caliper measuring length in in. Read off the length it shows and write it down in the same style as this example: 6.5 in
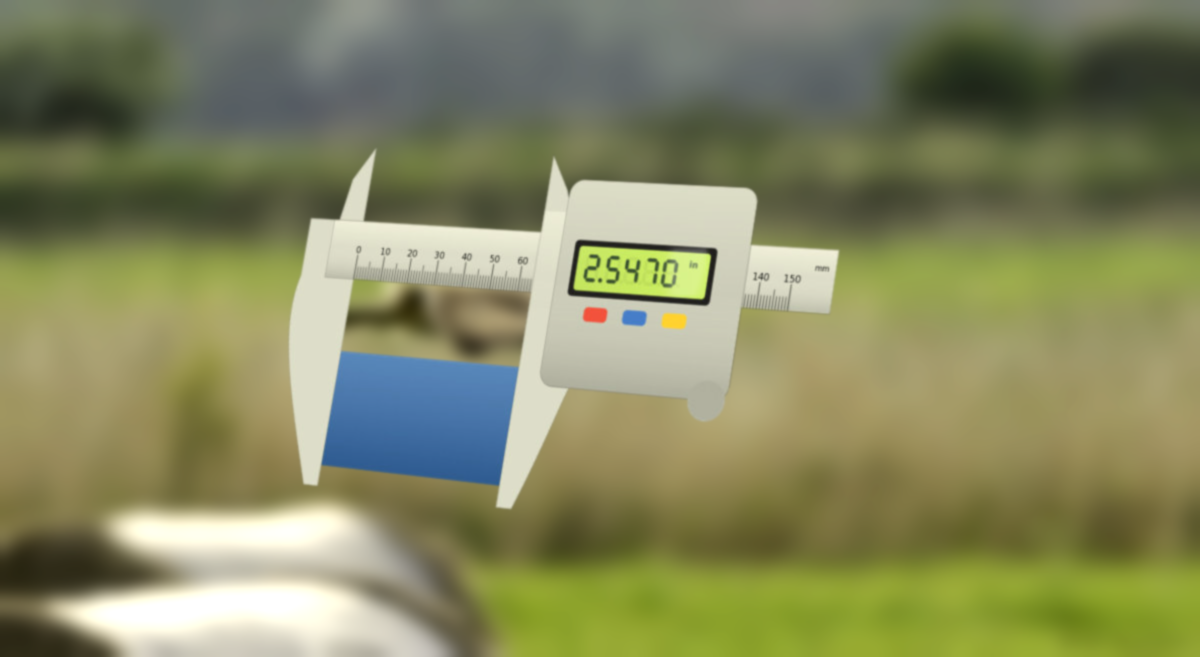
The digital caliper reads 2.5470 in
